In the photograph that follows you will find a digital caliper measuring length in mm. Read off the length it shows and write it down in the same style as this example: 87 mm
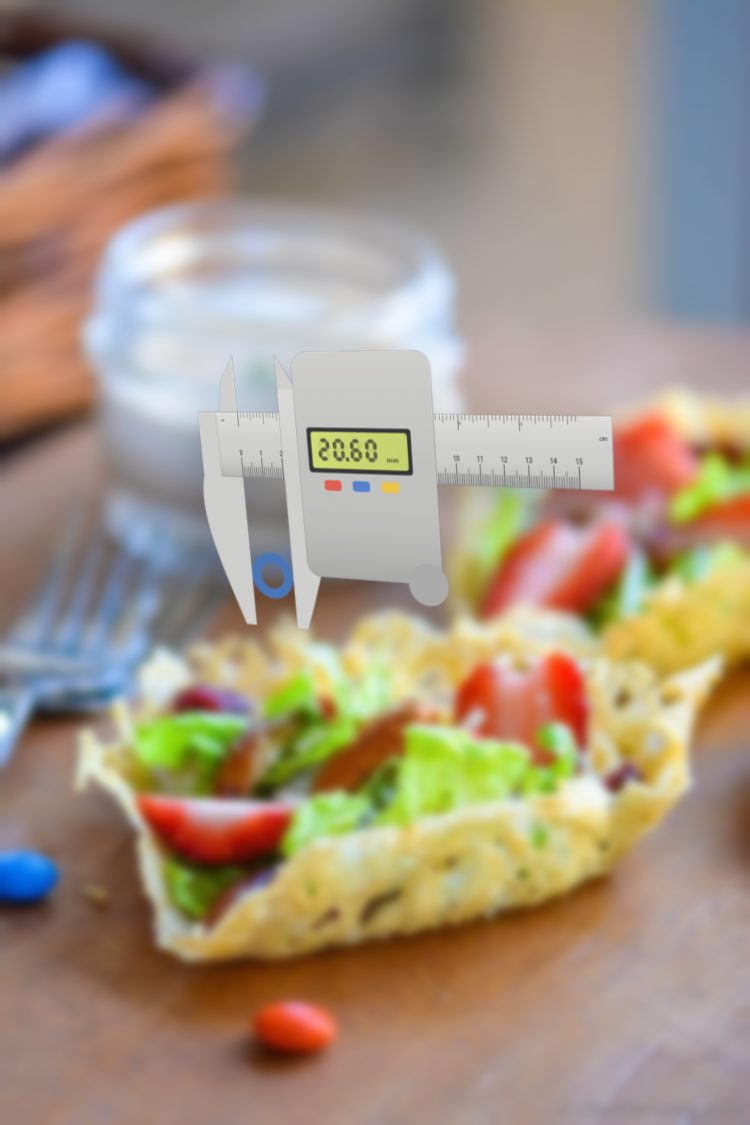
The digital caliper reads 20.60 mm
